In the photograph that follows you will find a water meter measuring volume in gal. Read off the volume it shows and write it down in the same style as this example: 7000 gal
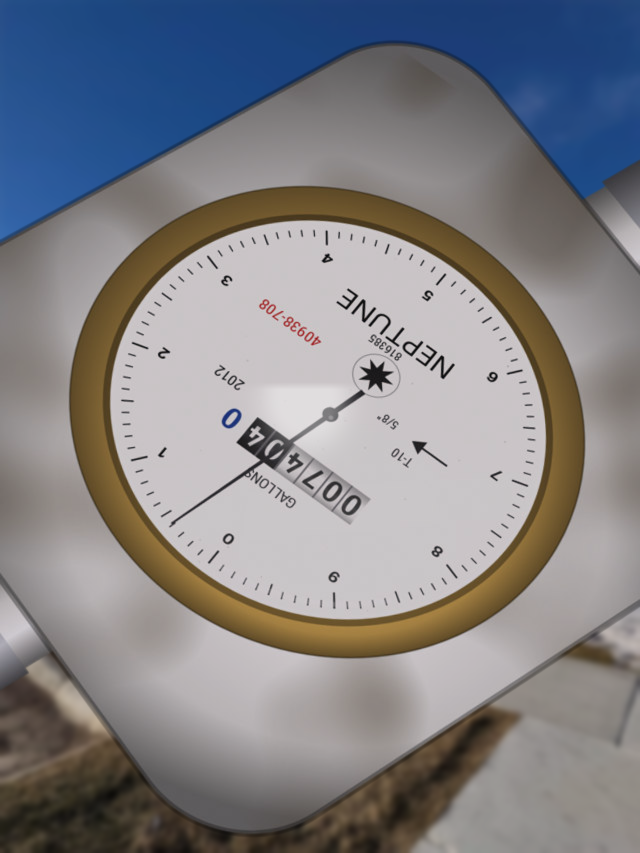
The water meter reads 74040.4 gal
